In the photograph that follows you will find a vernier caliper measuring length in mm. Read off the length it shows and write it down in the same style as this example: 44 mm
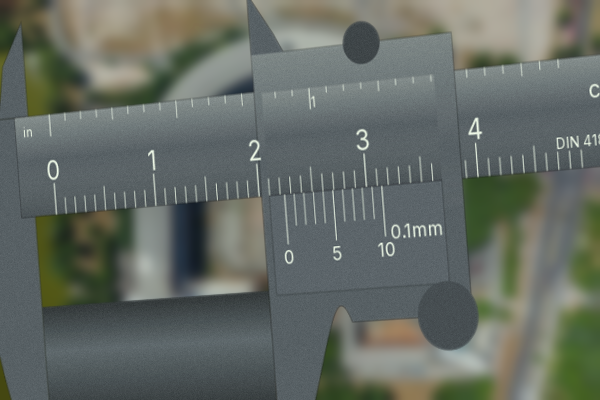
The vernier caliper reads 22.4 mm
